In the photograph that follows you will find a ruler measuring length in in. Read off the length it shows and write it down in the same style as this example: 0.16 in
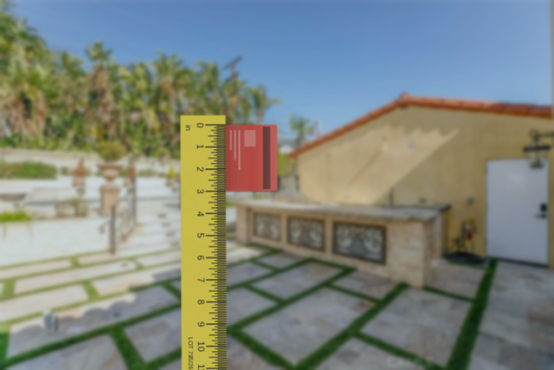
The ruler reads 3 in
